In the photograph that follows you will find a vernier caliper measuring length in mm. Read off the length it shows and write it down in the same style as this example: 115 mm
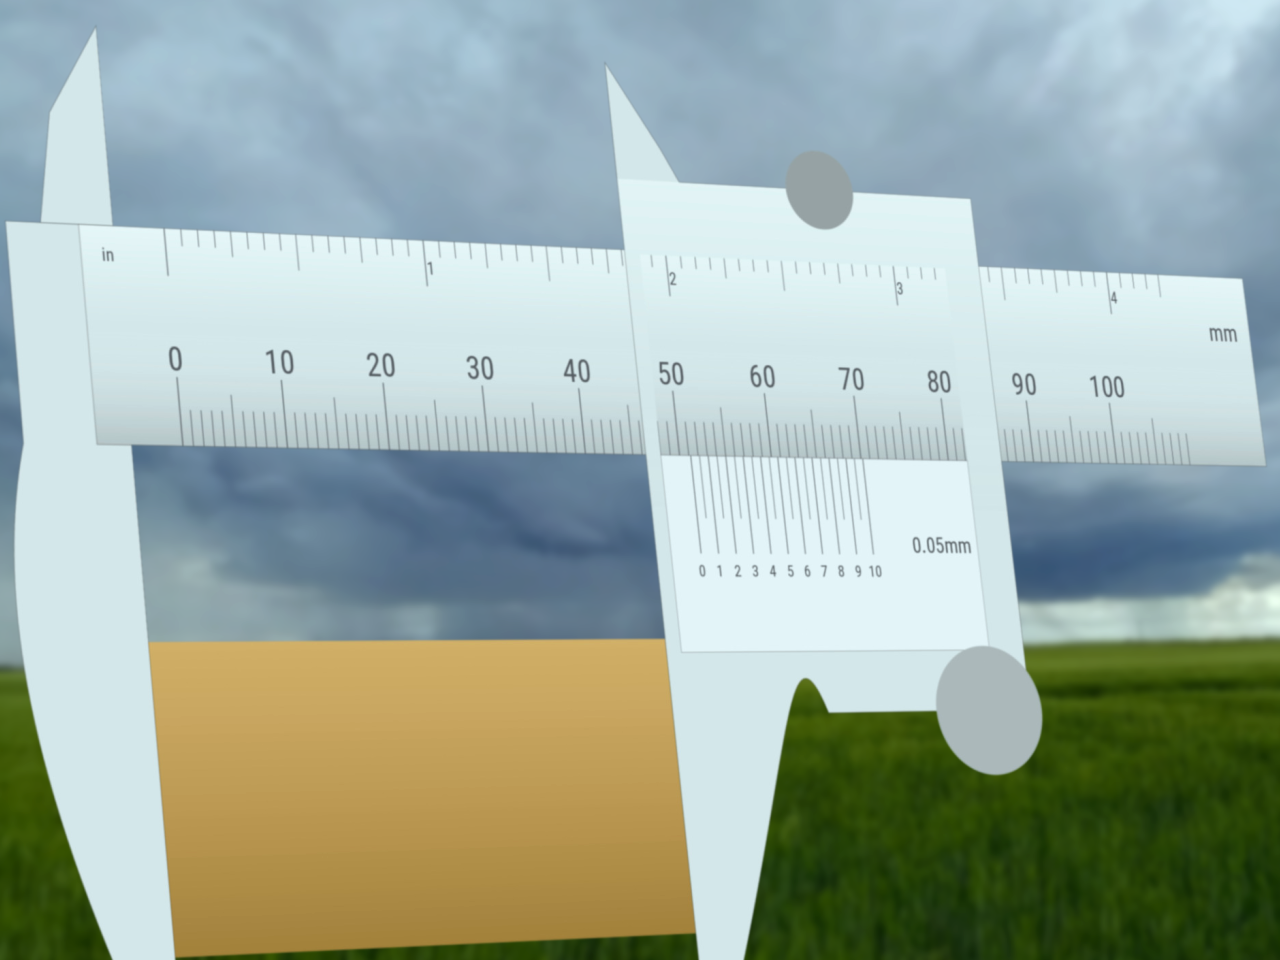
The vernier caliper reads 51.2 mm
